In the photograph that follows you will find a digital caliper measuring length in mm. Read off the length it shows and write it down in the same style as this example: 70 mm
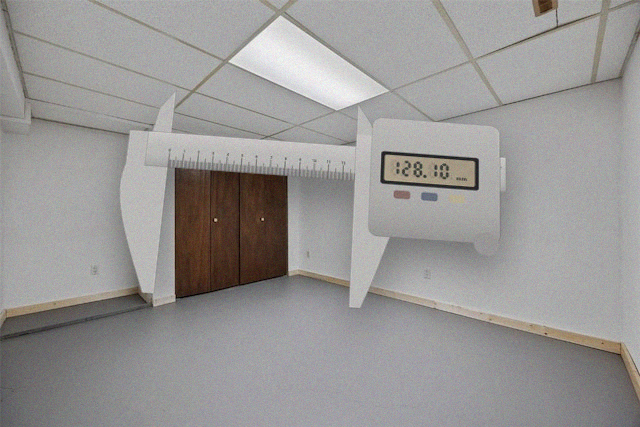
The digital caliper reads 128.10 mm
